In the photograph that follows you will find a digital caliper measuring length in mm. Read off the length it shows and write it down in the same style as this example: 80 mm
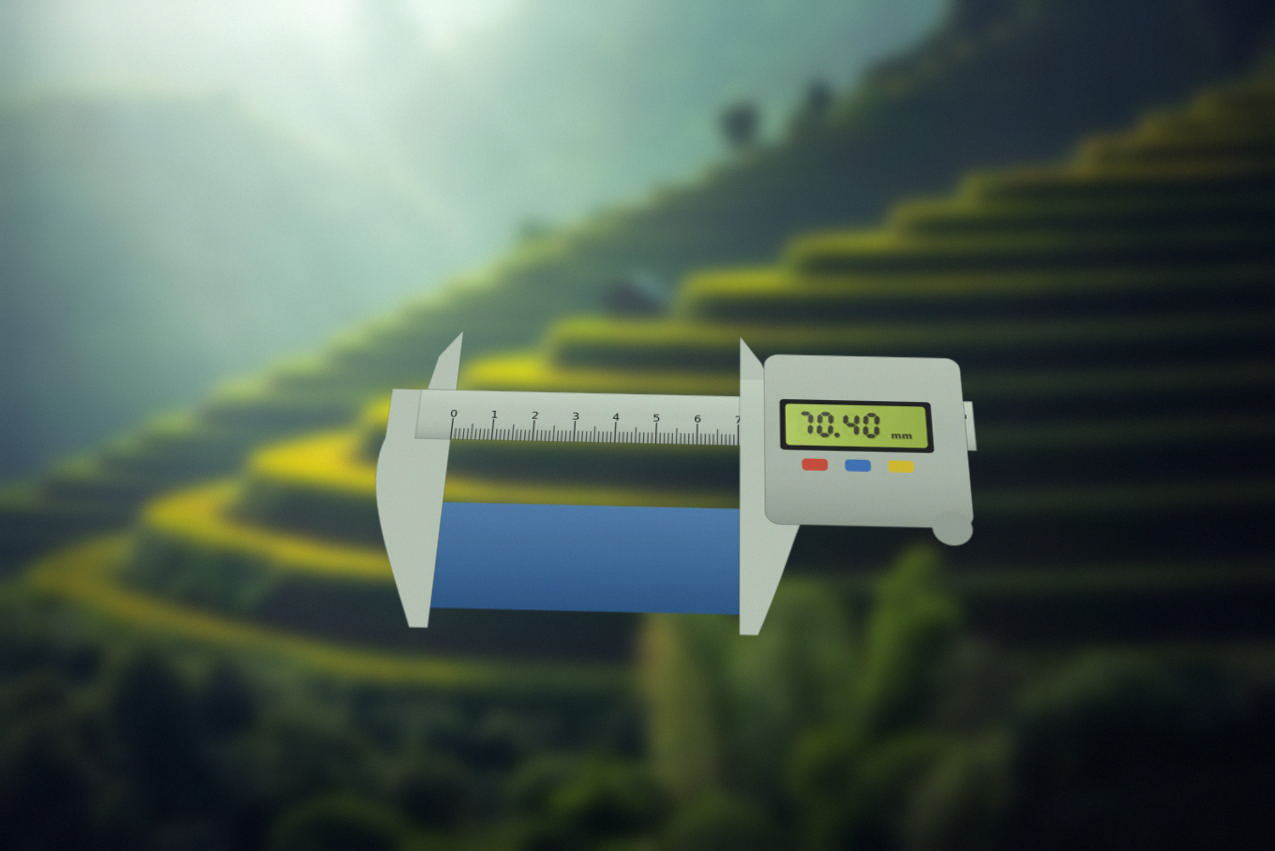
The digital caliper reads 70.40 mm
